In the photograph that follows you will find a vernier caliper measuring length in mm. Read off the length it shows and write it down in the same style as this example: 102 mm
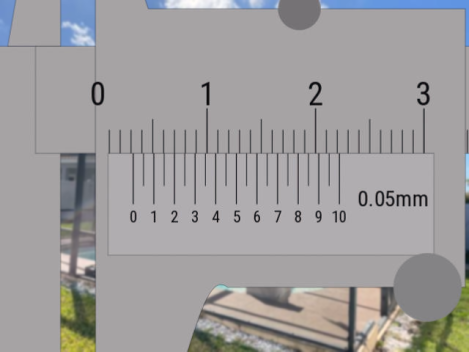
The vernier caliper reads 3.2 mm
